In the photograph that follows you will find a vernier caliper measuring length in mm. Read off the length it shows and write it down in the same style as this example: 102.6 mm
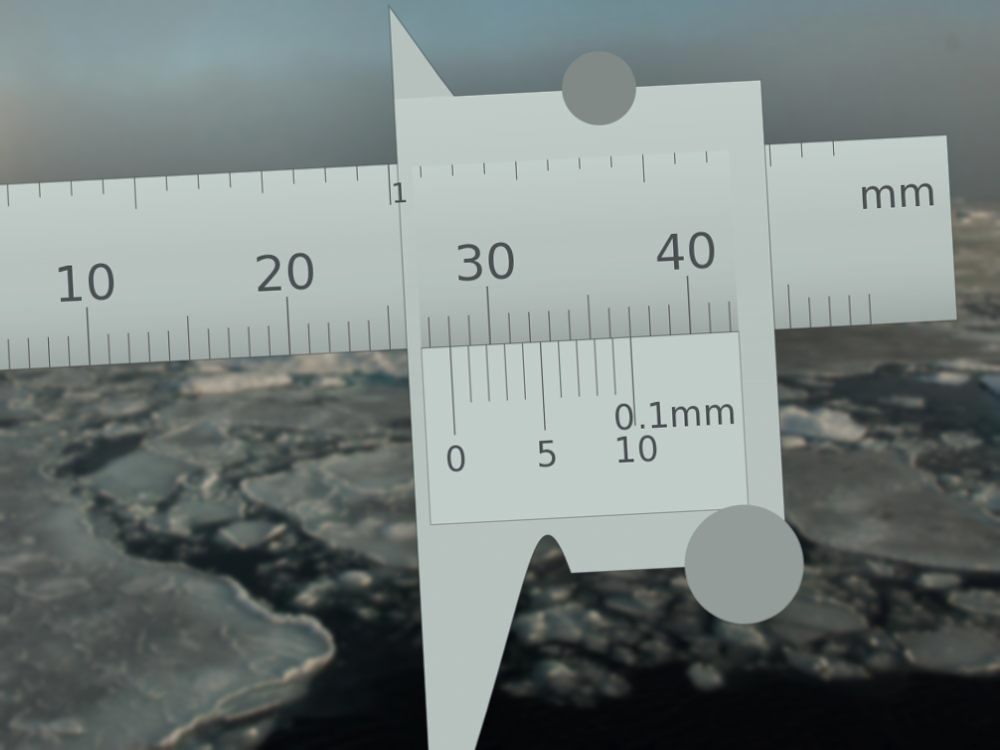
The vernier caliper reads 28.0 mm
